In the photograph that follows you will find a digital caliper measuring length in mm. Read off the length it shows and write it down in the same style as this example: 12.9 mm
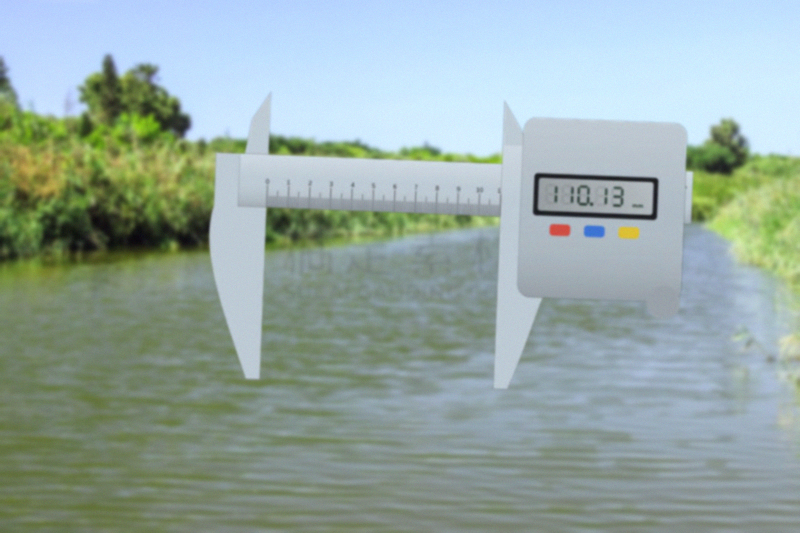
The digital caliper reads 110.13 mm
